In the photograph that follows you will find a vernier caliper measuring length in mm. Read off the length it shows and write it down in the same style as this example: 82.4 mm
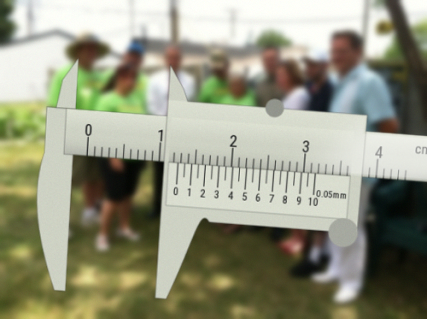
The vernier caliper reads 12.6 mm
